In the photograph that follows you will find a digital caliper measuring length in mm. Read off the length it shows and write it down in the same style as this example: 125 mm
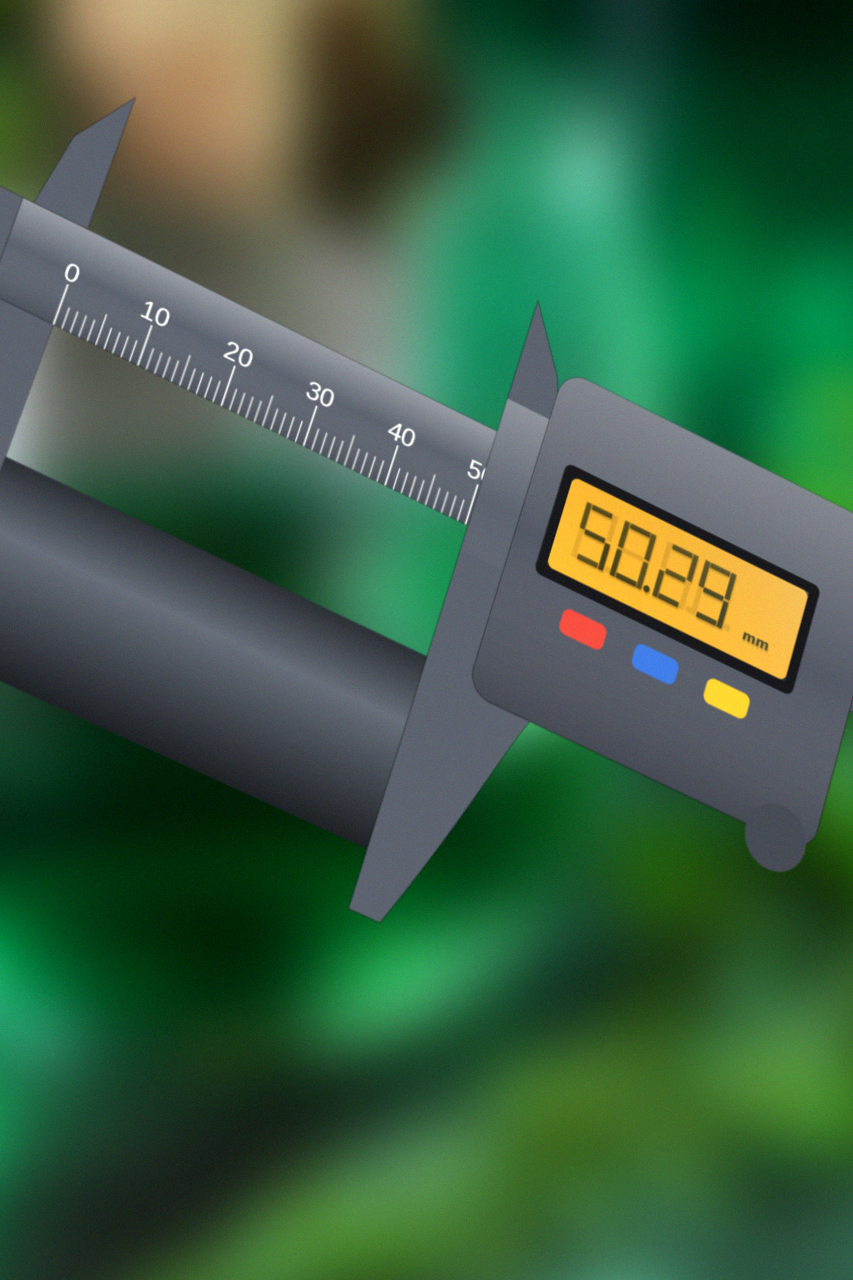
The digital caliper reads 50.29 mm
